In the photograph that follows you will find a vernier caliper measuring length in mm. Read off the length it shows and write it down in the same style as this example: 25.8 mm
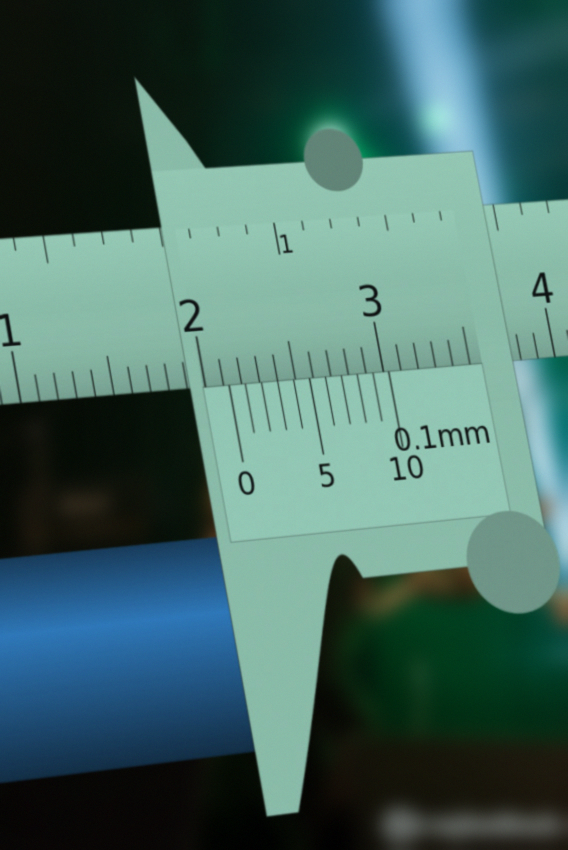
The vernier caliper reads 21.3 mm
